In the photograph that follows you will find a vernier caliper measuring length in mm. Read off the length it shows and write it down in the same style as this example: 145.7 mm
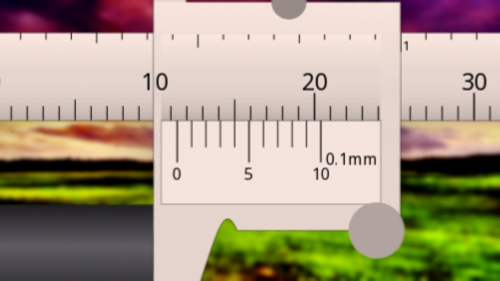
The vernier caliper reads 11.4 mm
